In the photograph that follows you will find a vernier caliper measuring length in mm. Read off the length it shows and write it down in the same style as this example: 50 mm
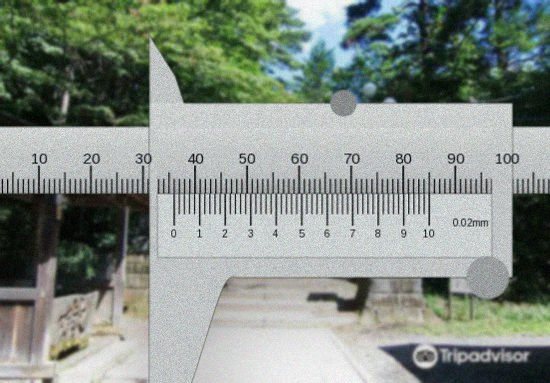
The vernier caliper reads 36.0 mm
